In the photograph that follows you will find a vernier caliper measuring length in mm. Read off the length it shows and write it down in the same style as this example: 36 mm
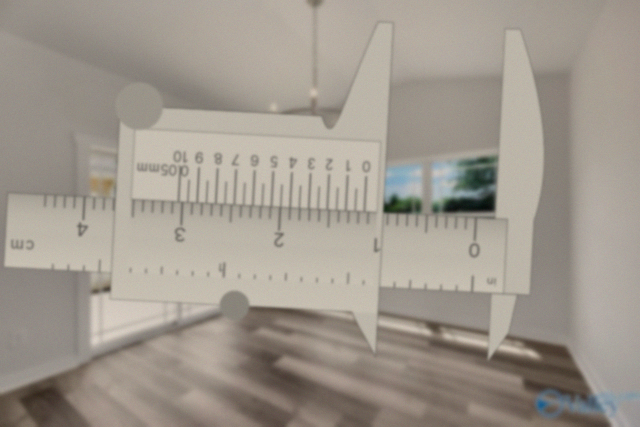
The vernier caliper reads 11.4 mm
